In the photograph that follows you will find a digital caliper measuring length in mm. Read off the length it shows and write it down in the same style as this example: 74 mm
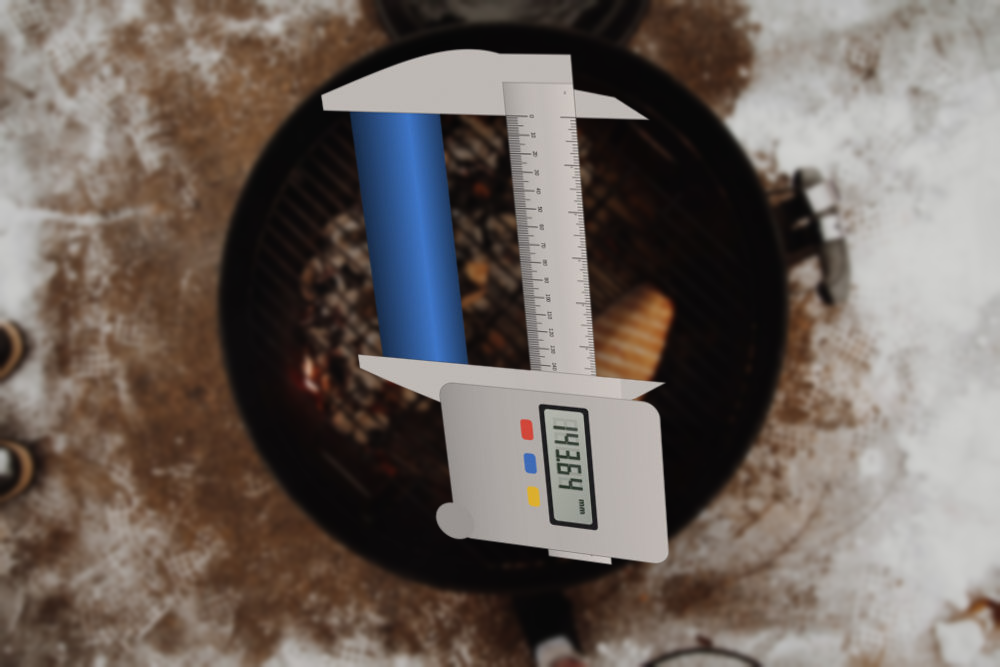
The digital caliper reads 143.64 mm
